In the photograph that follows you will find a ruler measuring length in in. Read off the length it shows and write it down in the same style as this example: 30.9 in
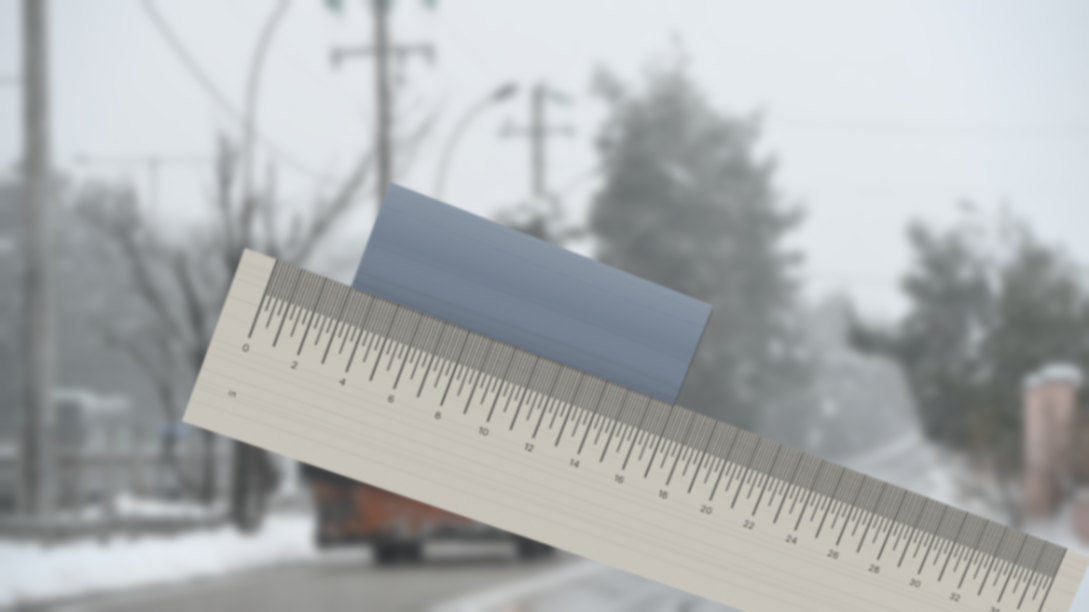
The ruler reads 14 in
